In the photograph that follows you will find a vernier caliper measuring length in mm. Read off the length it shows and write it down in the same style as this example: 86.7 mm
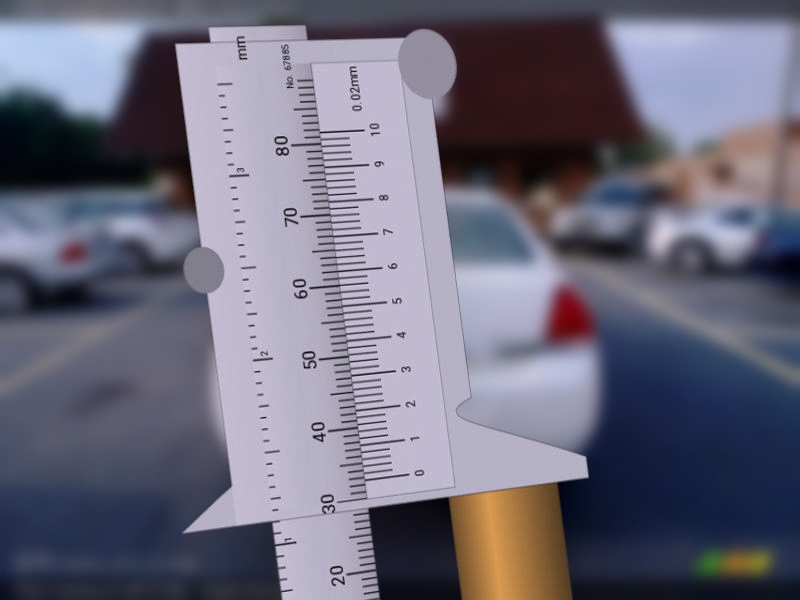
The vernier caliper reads 32.6 mm
